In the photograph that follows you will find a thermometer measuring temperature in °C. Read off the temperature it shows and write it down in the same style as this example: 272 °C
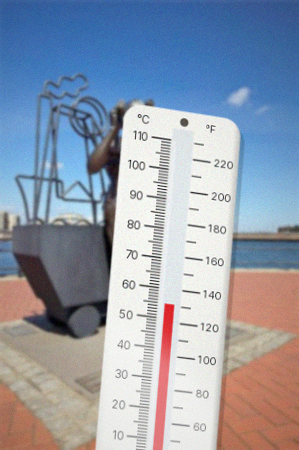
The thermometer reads 55 °C
